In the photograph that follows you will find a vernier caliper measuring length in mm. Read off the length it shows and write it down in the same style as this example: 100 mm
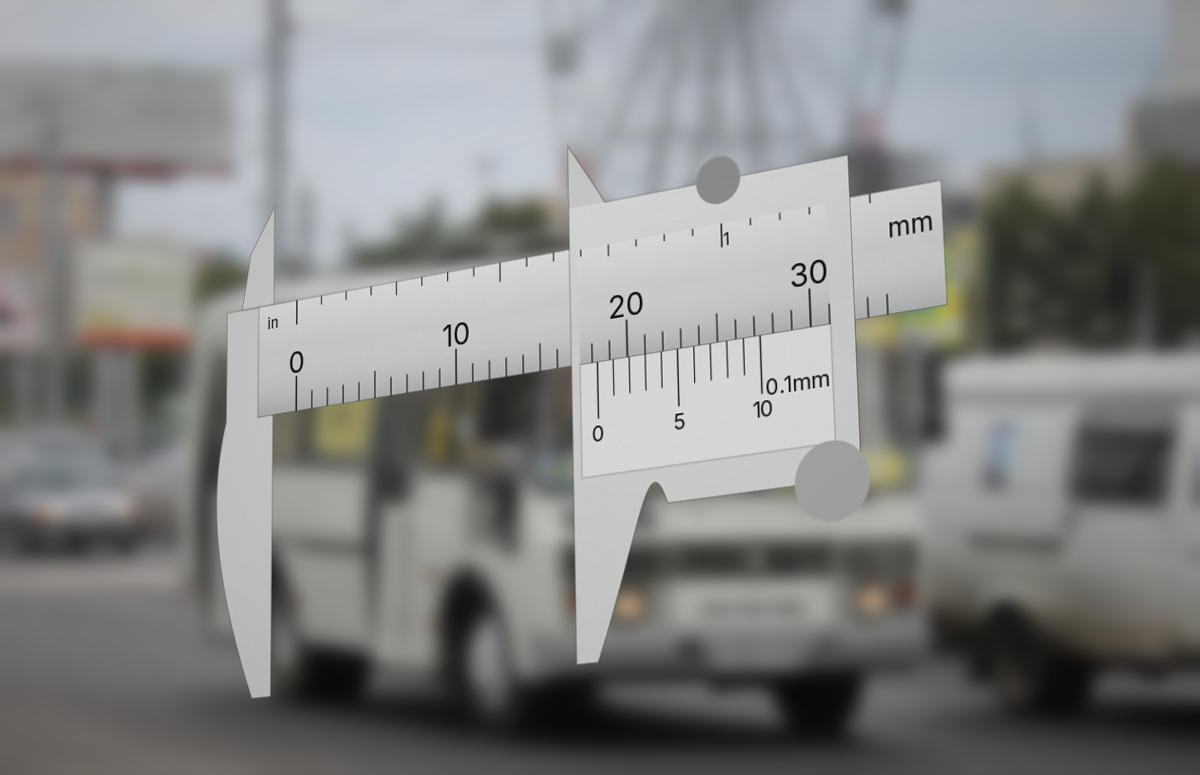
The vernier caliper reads 18.3 mm
